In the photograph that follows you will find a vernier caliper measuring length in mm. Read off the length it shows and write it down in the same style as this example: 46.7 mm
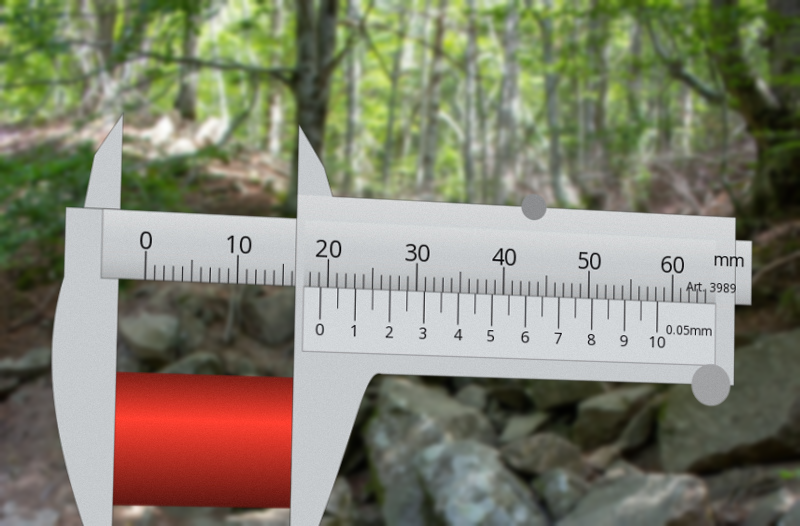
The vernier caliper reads 19.2 mm
